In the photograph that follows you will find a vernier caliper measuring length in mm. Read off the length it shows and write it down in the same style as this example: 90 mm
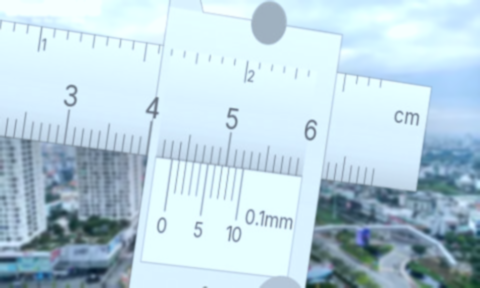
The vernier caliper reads 43.2 mm
